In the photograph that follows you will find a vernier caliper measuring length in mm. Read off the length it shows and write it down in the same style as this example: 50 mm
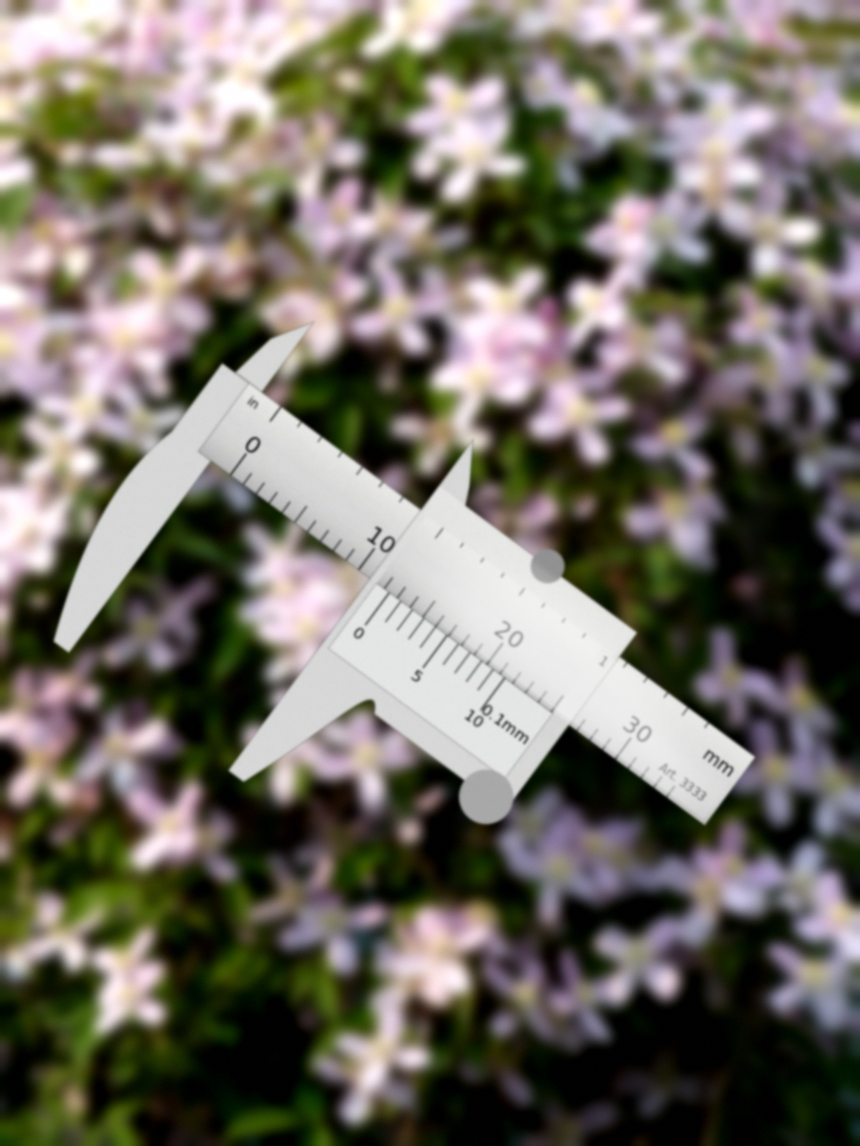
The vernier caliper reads 12.4 mm
